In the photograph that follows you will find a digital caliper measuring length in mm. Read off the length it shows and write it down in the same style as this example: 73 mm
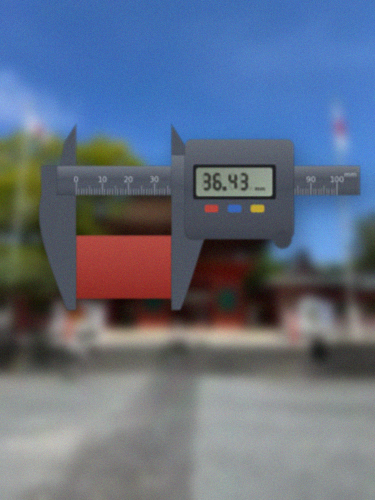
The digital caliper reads 36.43 mm
